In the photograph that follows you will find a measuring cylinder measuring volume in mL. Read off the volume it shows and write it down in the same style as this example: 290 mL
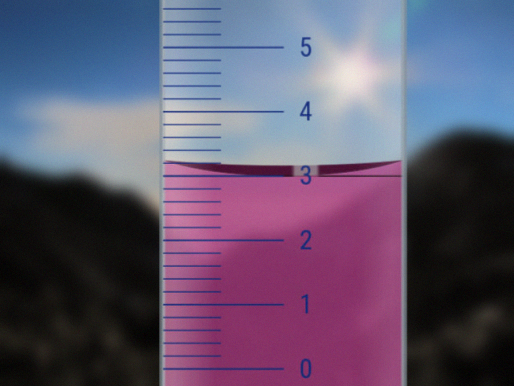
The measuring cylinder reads 3 mL
